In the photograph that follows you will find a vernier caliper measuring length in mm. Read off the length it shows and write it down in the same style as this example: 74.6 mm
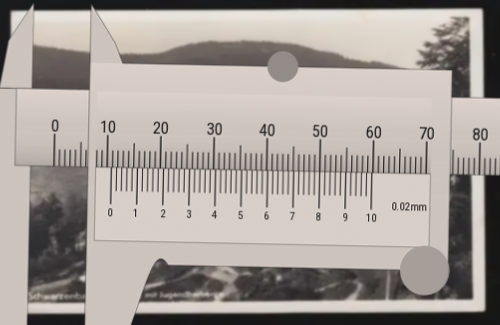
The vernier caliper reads 10.8 mm
